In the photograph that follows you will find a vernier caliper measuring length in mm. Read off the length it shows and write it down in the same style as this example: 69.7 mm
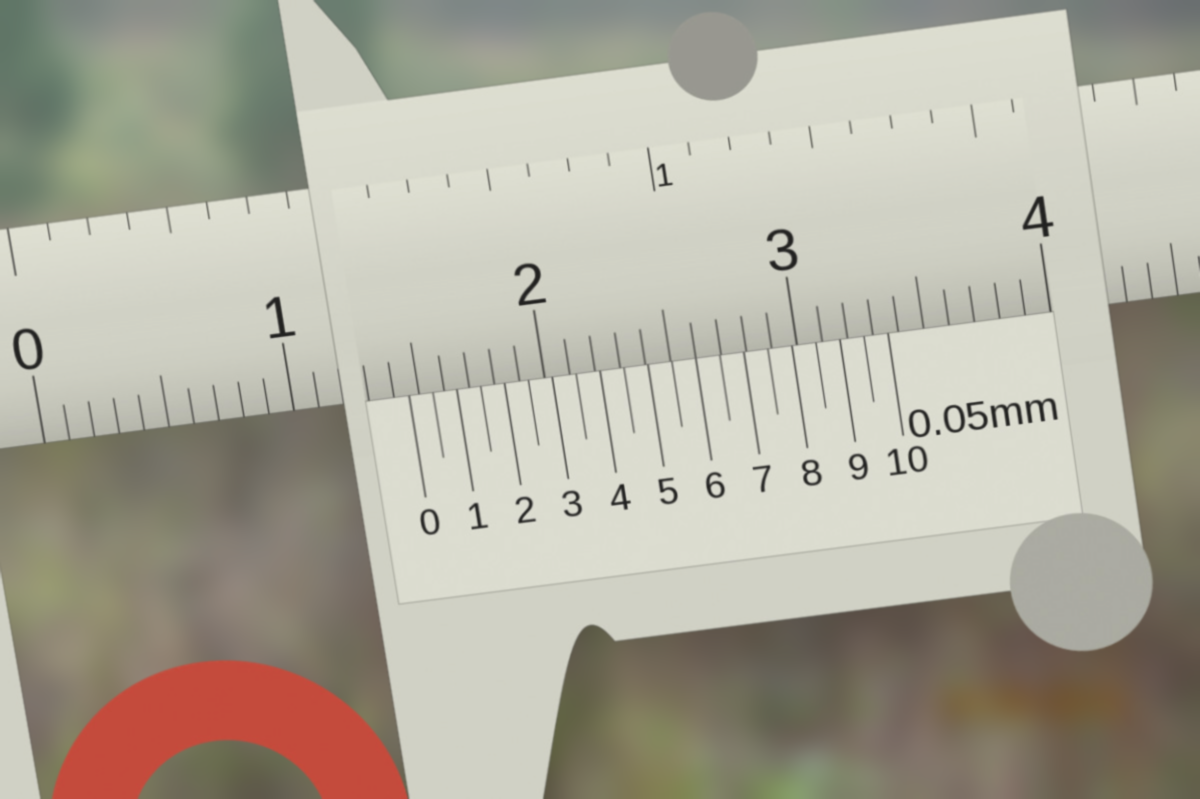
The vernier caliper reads 14.6 mm
